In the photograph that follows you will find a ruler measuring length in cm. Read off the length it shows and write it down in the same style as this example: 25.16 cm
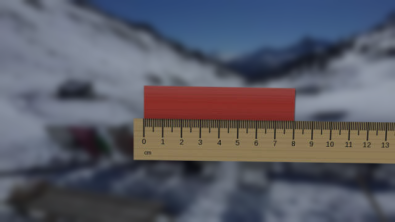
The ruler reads 8 cm
